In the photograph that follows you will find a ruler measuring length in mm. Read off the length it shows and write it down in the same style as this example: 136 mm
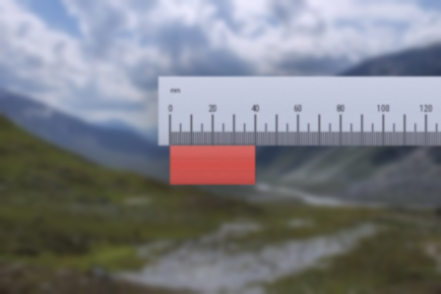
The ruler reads 40 mm
